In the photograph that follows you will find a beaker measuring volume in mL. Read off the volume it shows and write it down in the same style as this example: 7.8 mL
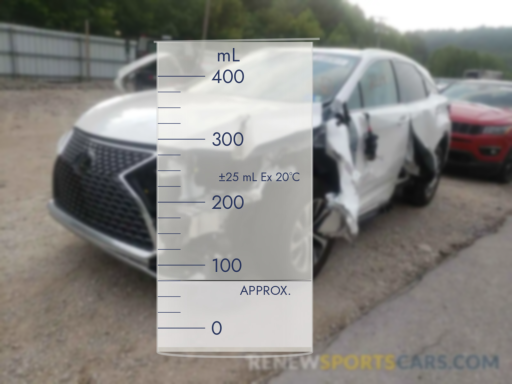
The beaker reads 75 mL
